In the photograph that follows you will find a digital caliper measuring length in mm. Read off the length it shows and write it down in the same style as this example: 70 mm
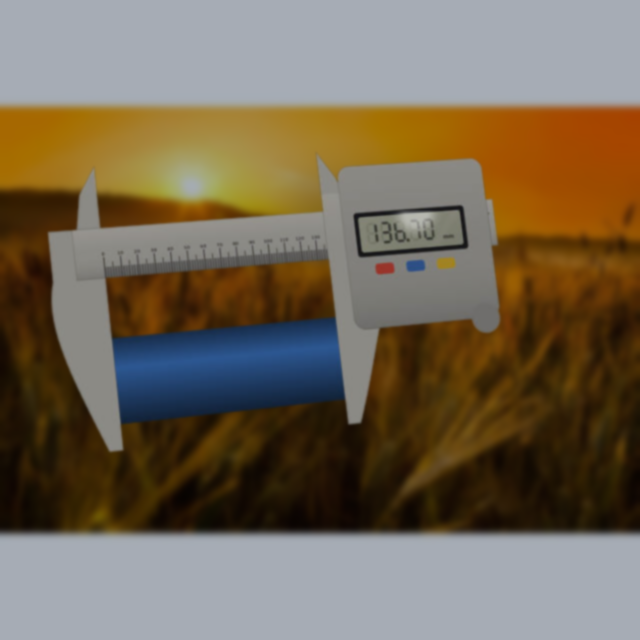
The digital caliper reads 136.70 mm
